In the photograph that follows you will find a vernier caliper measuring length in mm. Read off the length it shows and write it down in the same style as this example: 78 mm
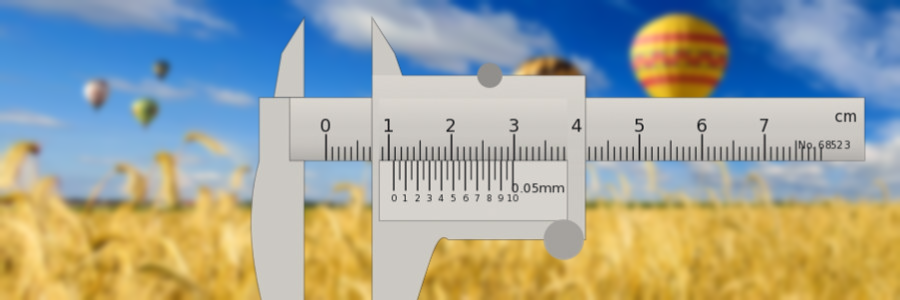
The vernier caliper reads 10.8 mm
